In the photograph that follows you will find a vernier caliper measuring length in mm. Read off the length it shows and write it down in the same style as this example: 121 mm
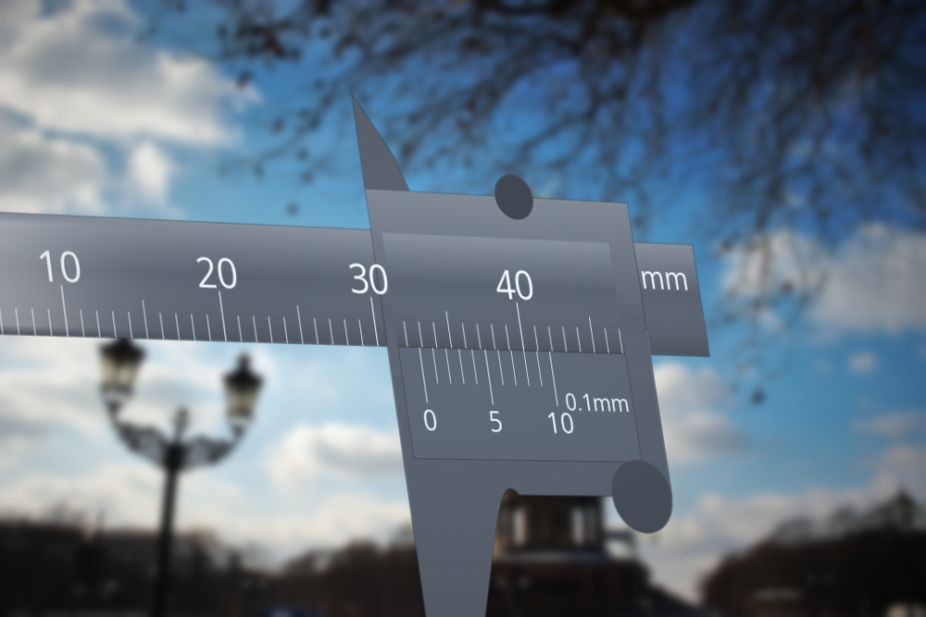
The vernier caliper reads 32.8 mm
